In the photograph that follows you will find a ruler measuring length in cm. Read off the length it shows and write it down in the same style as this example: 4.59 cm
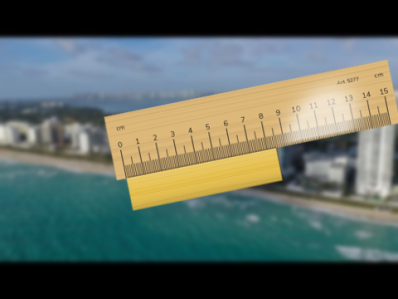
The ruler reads 8.5 cm
